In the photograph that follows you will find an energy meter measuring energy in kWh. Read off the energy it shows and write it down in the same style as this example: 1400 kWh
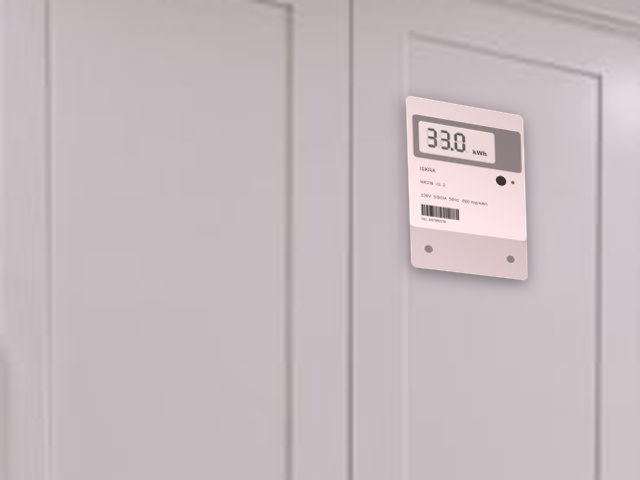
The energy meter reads 33.0 kWh
